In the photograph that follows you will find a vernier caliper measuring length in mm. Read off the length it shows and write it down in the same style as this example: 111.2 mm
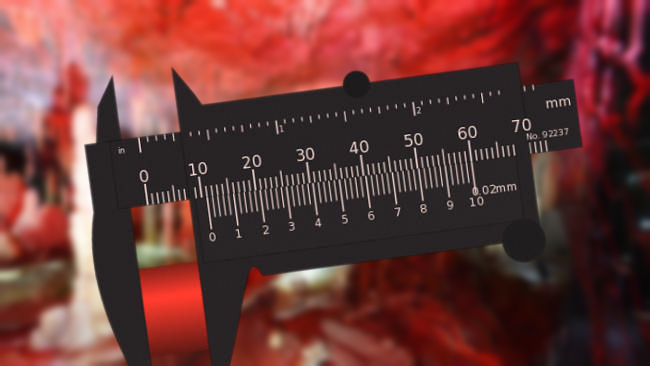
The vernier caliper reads 11.0 mm
